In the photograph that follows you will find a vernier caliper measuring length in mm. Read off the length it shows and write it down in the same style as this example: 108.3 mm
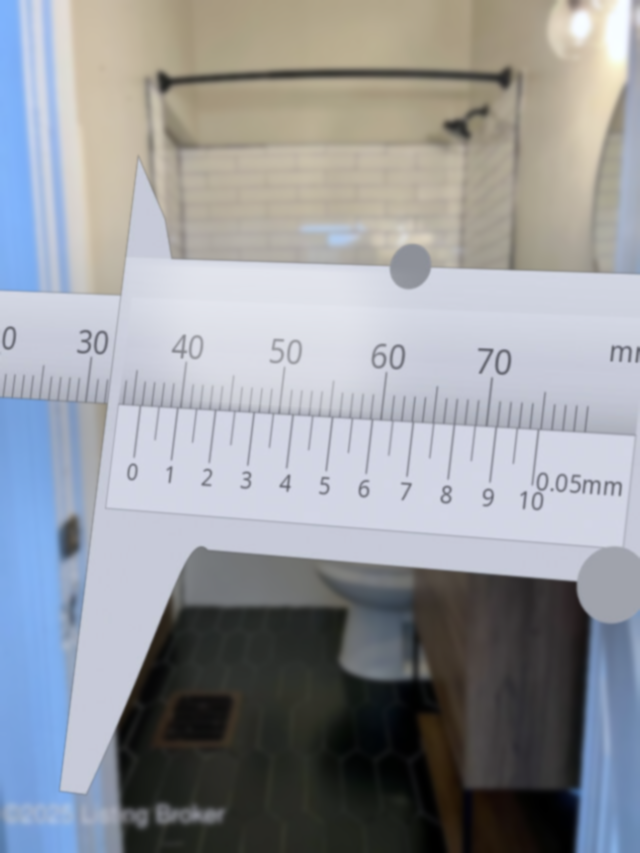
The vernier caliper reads 35.8 mm
